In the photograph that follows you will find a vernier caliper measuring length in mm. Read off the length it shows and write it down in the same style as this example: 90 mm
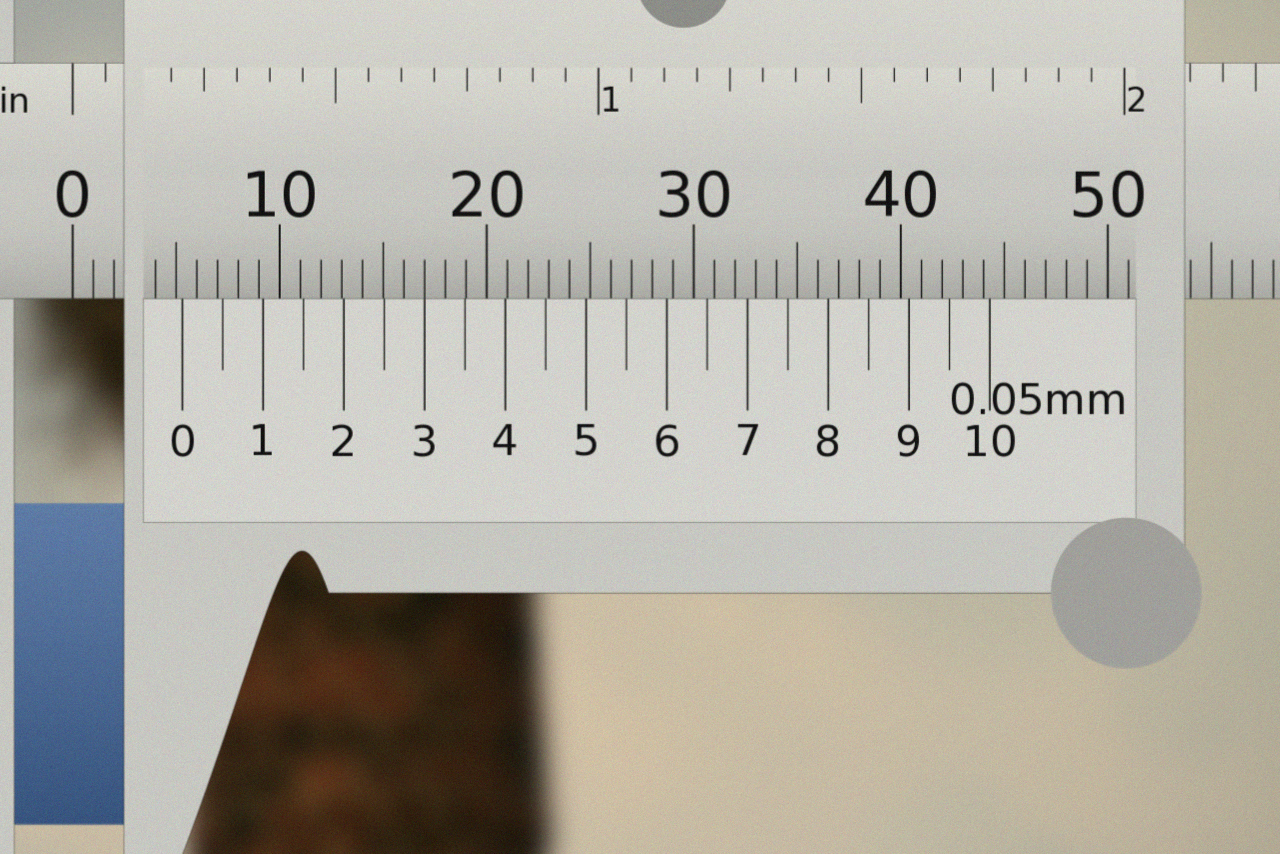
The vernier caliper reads 5.3 mm
